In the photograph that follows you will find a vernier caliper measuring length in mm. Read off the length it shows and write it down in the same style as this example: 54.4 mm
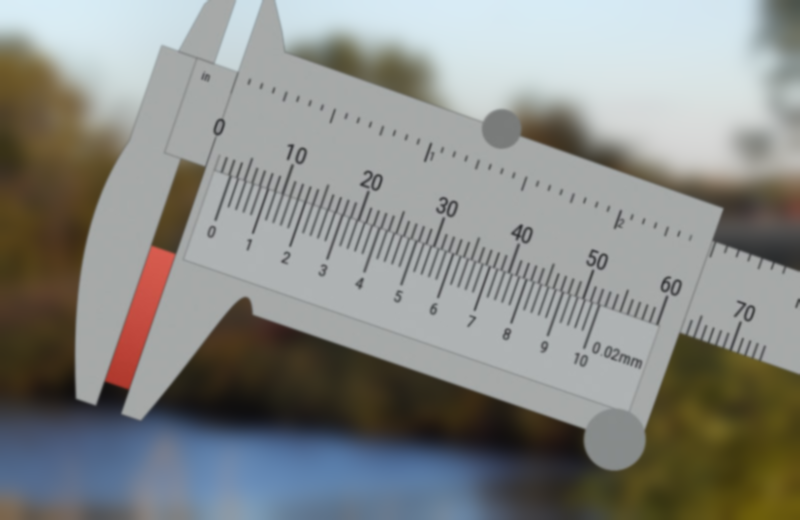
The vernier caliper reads 3.2 mm
